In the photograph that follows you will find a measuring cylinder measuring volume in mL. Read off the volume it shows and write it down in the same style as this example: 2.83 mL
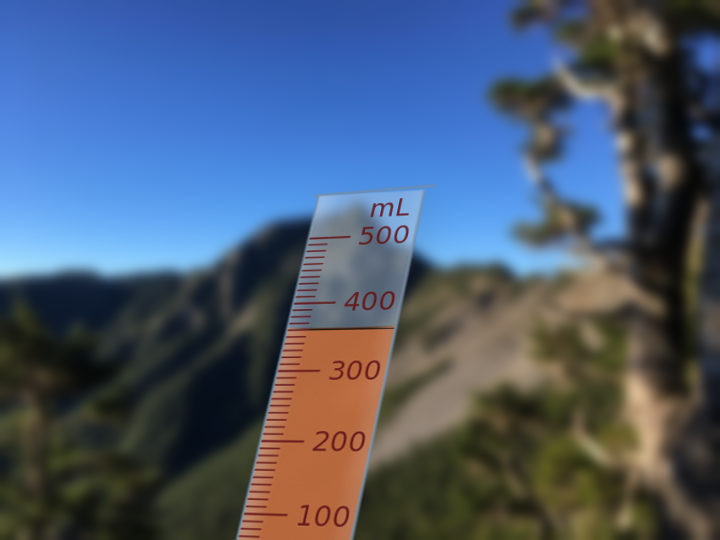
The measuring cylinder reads 360 mL
